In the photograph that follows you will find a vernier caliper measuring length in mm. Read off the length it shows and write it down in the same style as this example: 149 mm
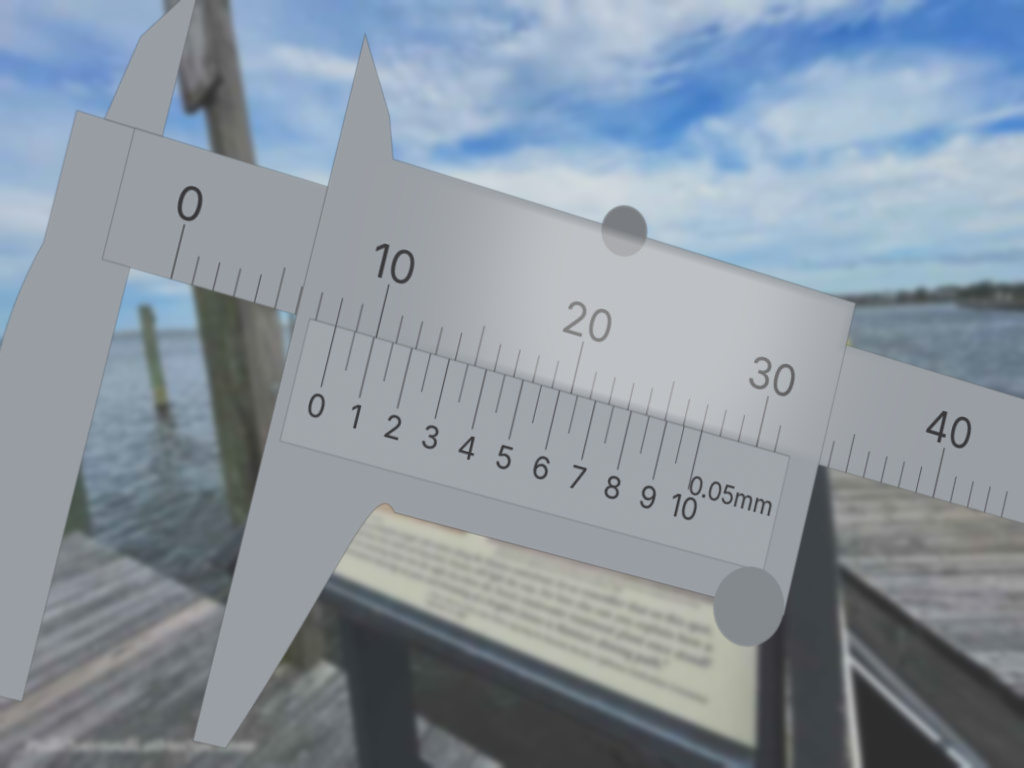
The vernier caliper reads 8.0 mm
